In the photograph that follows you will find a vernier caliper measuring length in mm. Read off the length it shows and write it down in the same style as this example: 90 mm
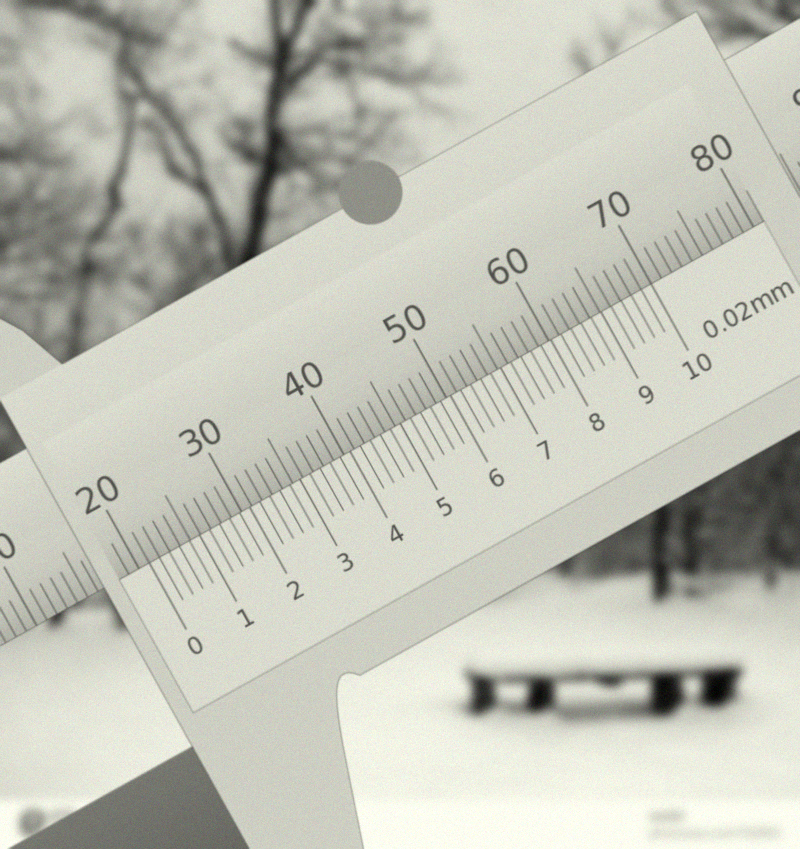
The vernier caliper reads 21.0 mm
